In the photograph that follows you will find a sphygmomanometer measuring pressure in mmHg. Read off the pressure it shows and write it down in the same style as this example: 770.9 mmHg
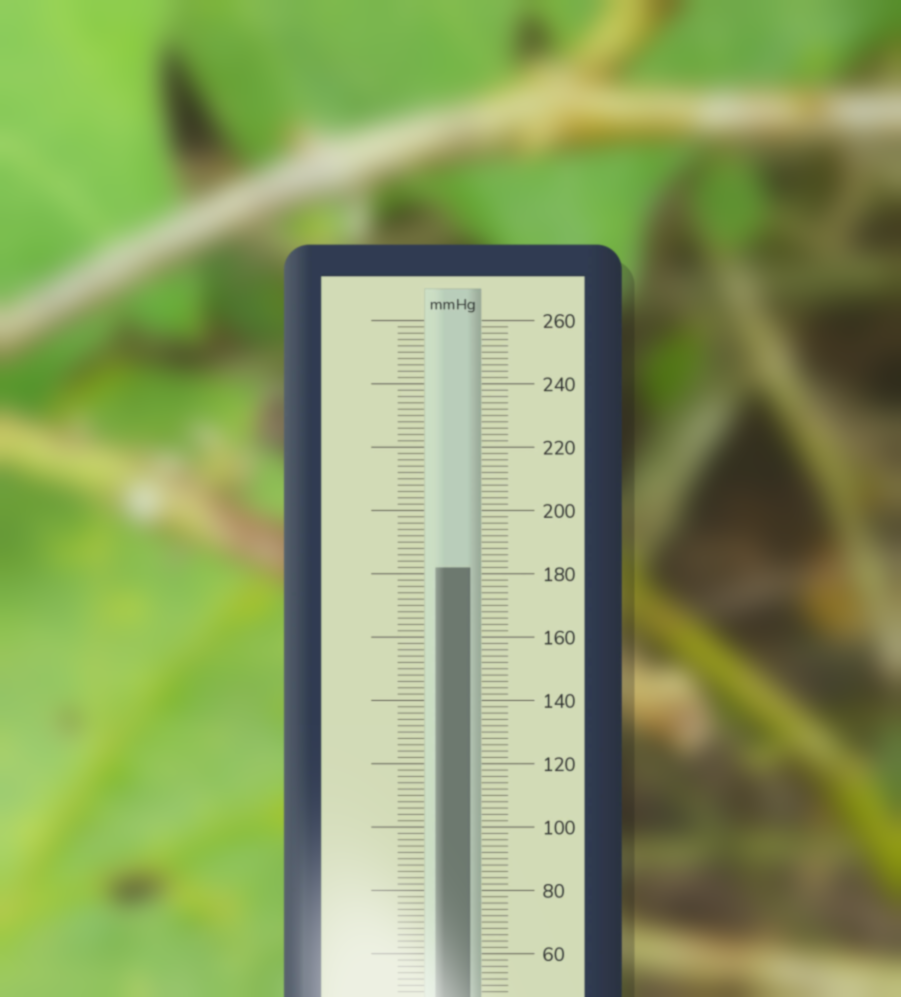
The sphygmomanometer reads 182 mmHg
